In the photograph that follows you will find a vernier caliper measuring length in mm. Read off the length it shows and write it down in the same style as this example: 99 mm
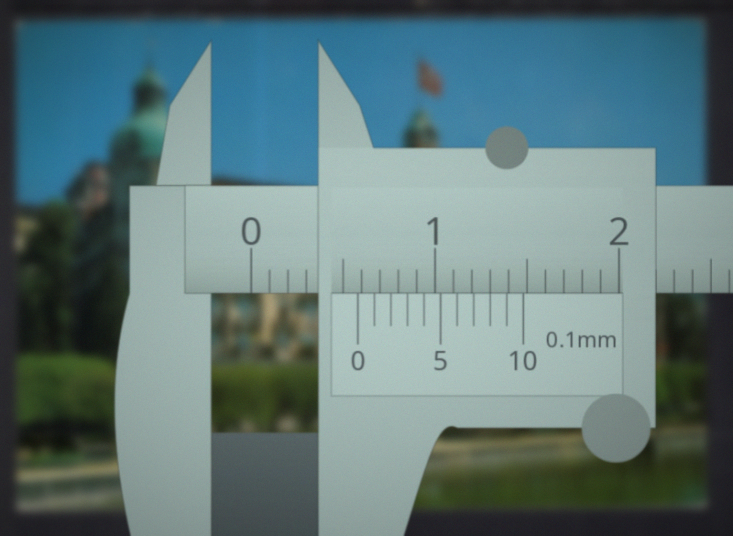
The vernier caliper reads 5.8 mm
